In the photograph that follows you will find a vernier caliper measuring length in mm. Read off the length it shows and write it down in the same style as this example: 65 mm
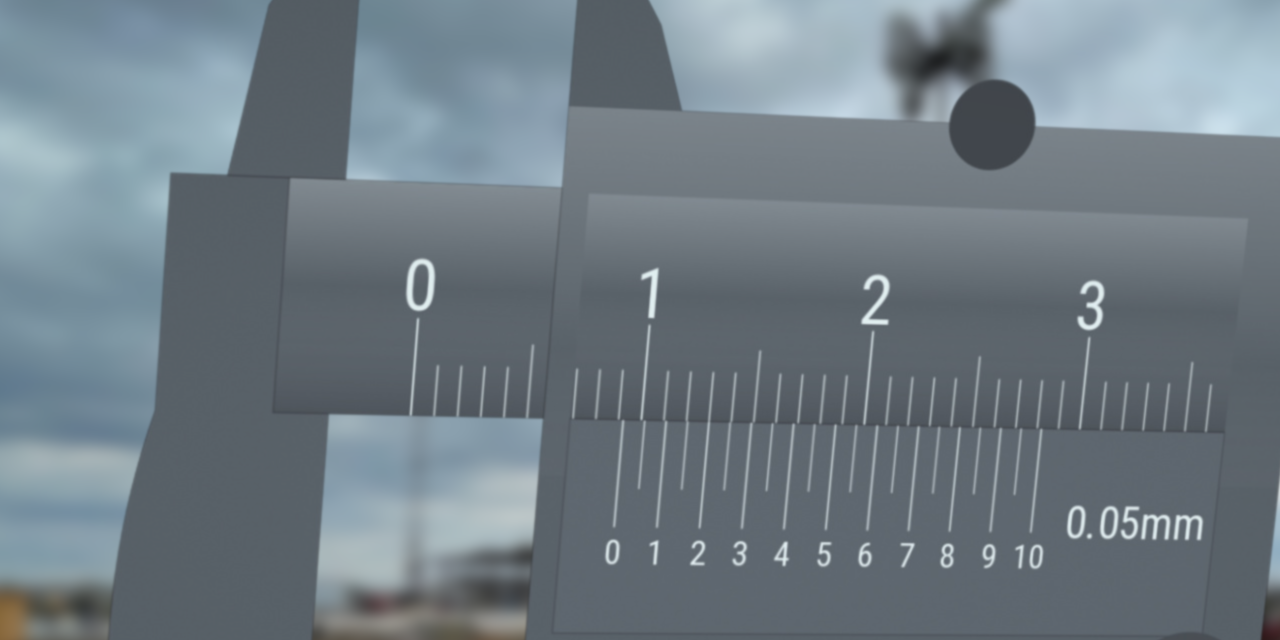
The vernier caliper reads 9.2 mm
